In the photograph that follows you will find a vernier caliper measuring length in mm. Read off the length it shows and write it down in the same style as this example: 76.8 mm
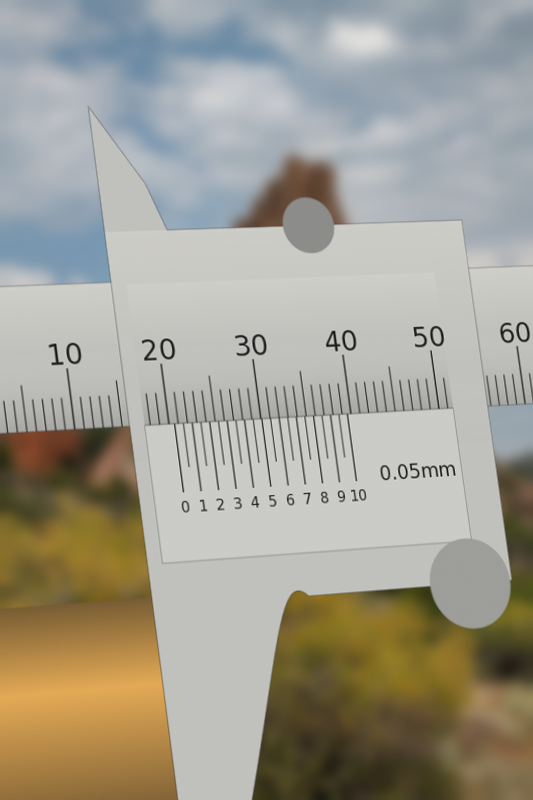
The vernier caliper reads 20.6 mm
